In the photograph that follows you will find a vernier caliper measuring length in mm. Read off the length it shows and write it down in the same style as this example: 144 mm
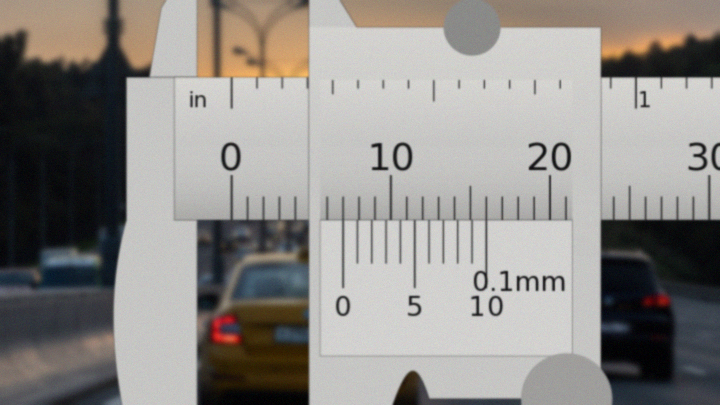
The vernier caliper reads 7.0 mm
